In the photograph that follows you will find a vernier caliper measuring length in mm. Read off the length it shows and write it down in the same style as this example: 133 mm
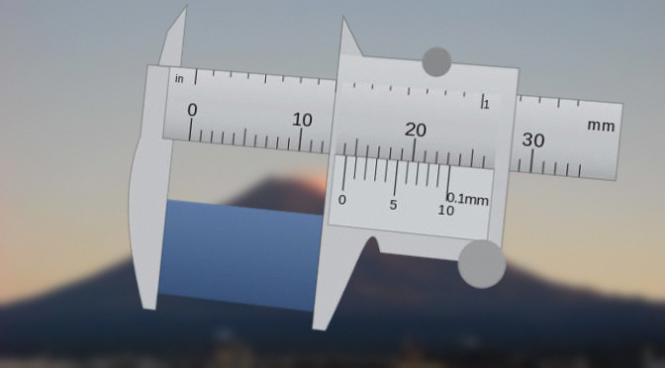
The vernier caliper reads 14.2 mm
